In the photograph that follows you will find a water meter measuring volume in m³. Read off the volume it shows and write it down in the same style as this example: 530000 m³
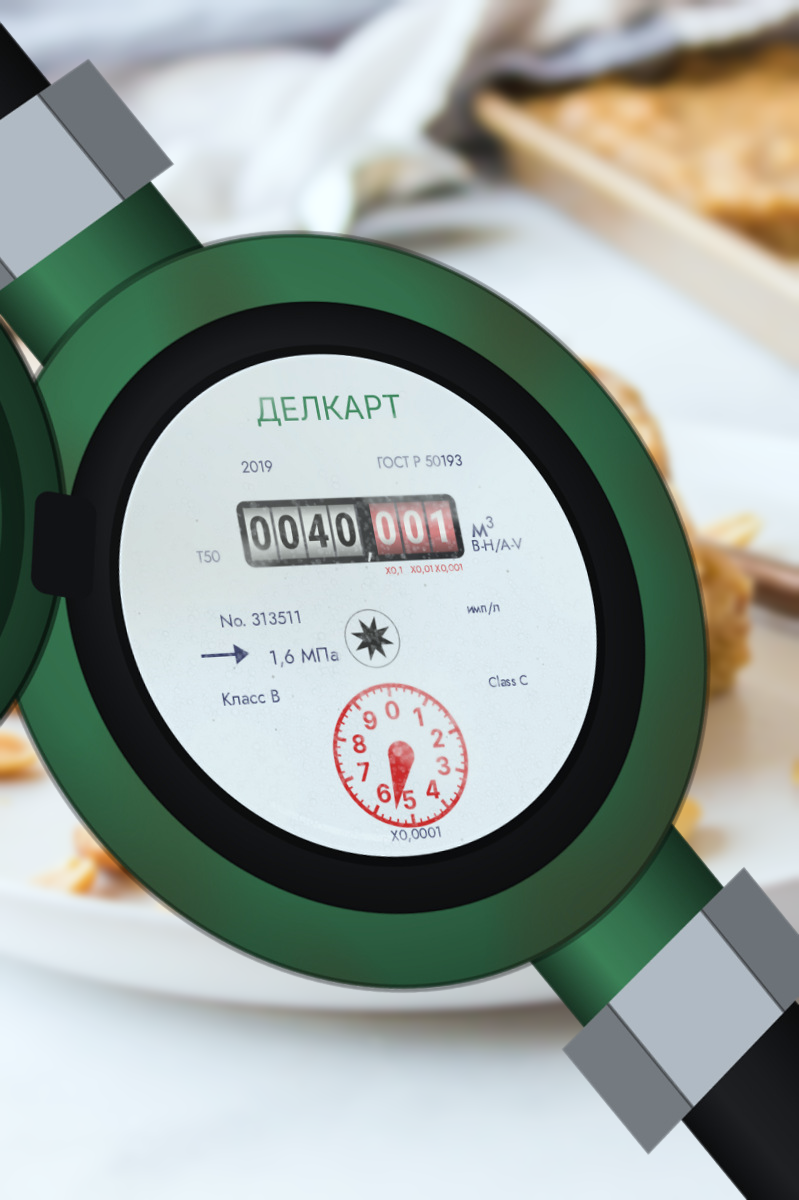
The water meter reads 40.0015 m³
